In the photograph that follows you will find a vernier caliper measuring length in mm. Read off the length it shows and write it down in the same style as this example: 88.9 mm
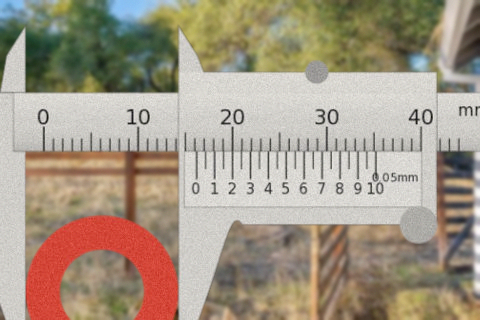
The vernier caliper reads 16.2 mm
